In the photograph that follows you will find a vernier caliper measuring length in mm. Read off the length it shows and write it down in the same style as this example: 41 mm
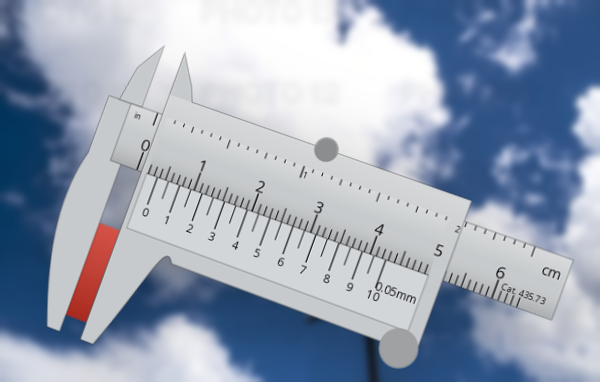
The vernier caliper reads 3.6 mm
